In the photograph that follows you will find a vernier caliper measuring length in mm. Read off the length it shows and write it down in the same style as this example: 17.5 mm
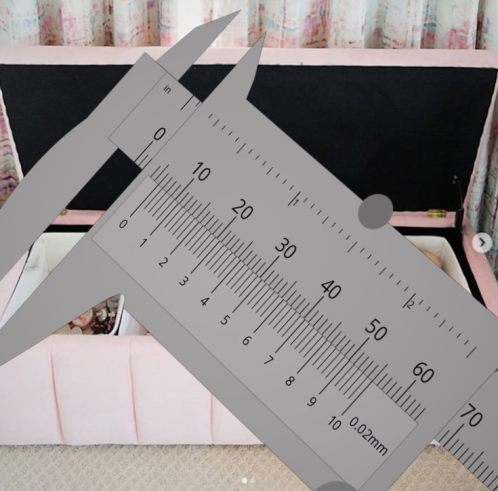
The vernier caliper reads 6.0 mm
